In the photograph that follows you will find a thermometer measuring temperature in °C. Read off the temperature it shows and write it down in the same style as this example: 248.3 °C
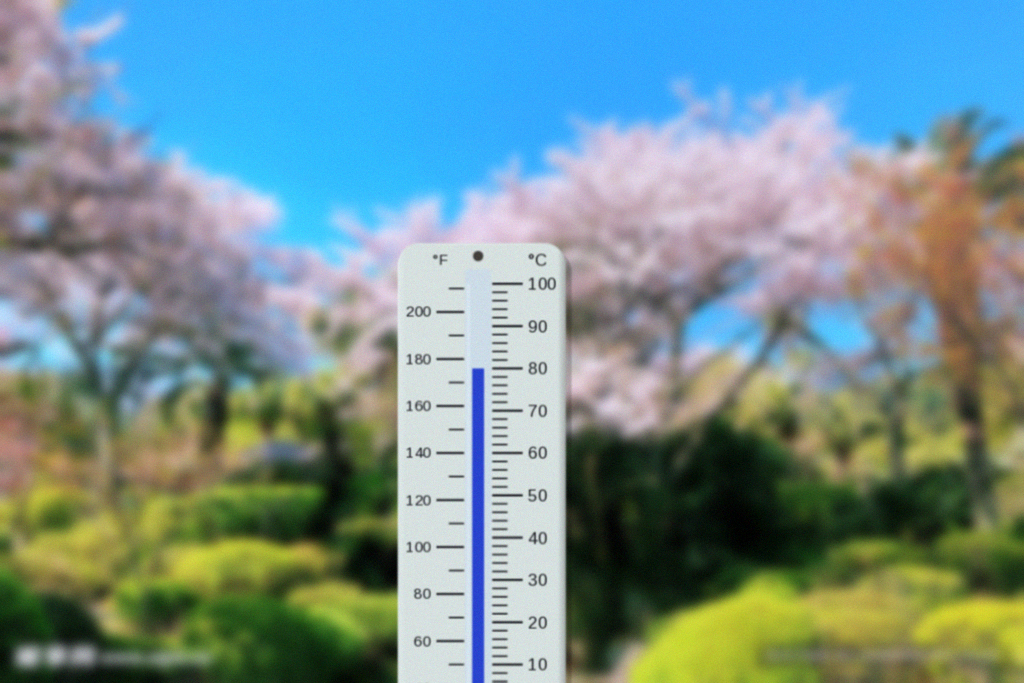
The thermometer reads 80 °C
